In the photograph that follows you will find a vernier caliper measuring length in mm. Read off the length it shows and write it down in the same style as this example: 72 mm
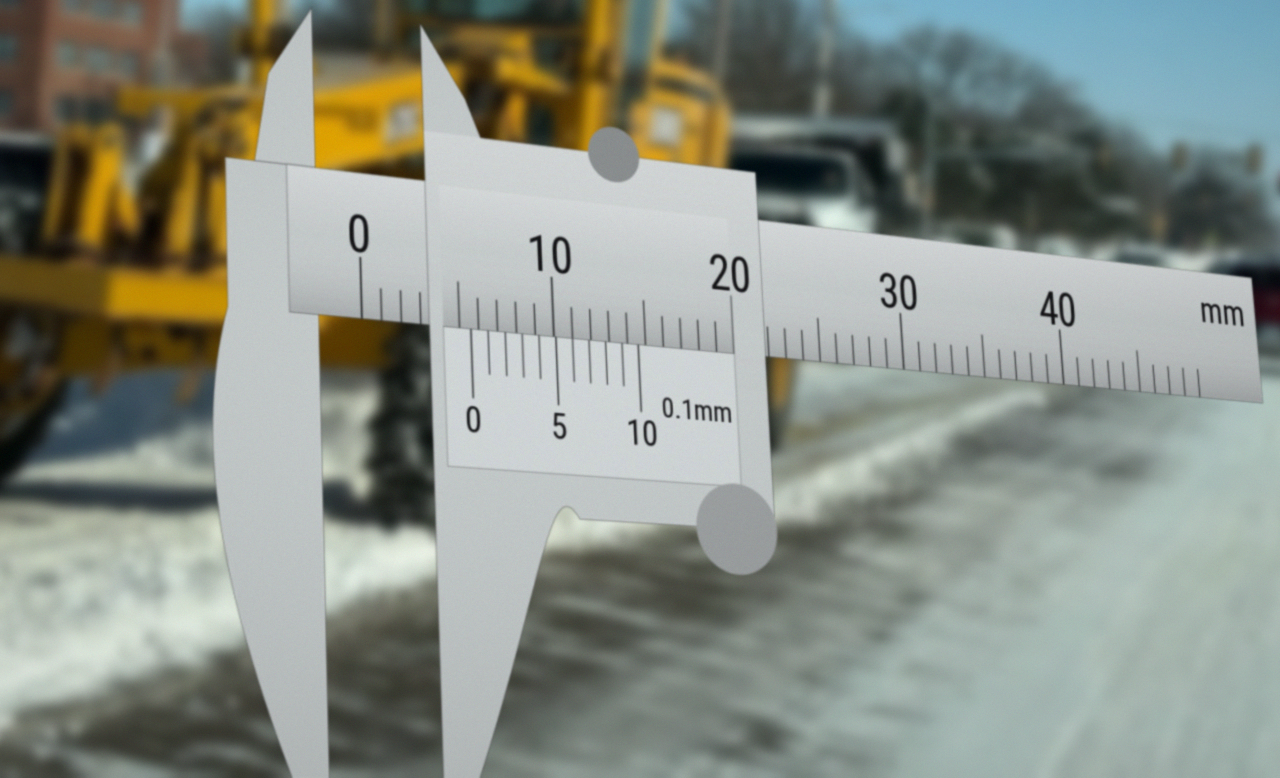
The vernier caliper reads 5.6 mm
